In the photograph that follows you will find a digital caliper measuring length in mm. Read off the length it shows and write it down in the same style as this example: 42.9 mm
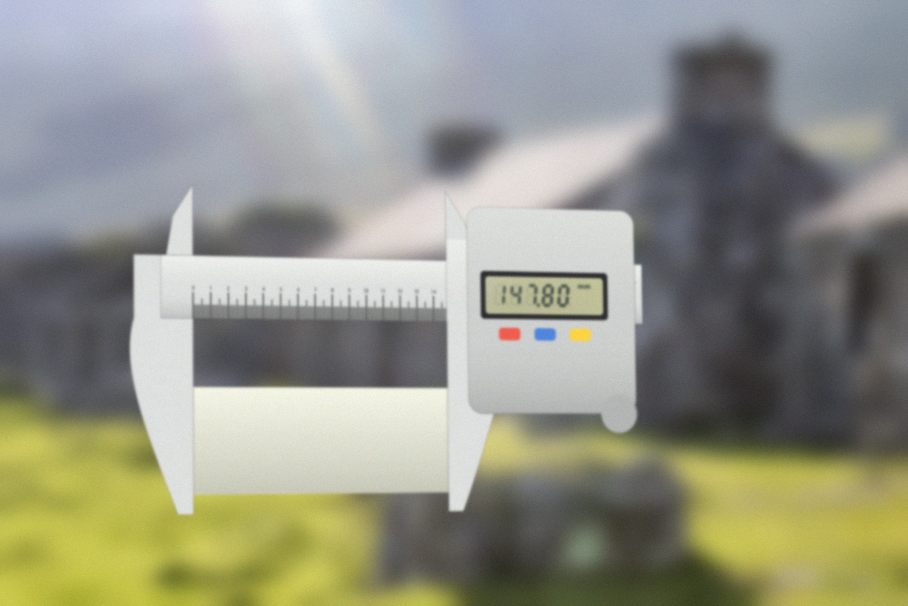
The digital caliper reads 147.80 mm
